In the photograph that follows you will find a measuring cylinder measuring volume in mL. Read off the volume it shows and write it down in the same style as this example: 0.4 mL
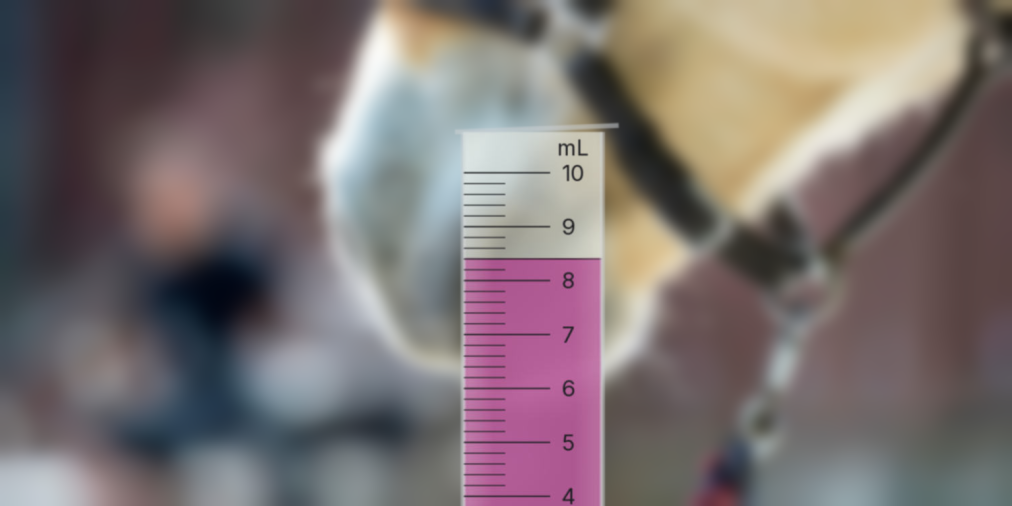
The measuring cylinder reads 8.4 mL
